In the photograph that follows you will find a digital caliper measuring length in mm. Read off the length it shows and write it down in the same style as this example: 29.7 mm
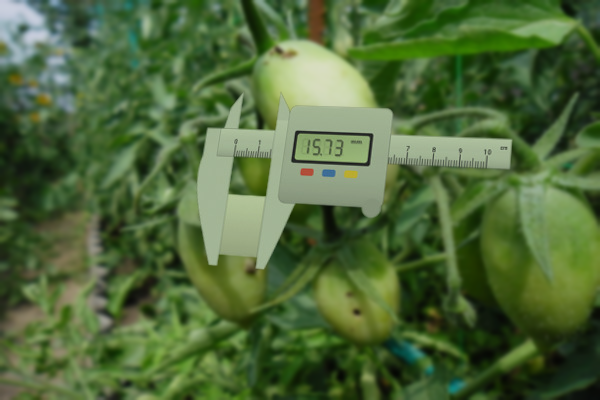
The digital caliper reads 15.73 mm
